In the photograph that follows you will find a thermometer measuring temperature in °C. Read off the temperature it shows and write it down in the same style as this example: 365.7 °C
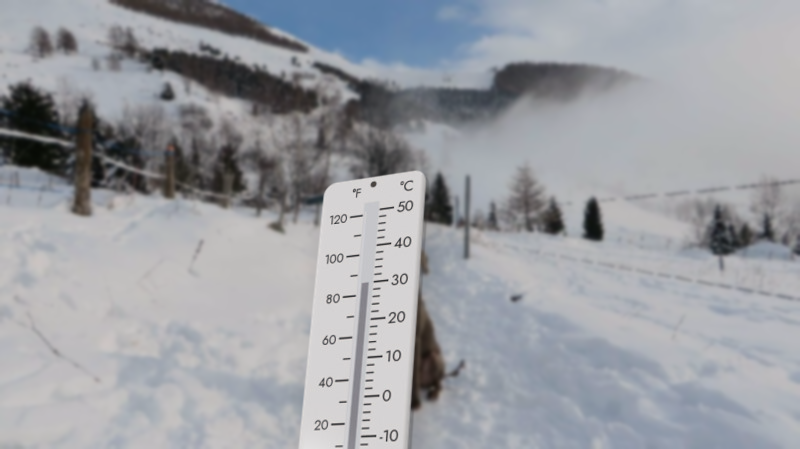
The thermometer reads 30 °C
